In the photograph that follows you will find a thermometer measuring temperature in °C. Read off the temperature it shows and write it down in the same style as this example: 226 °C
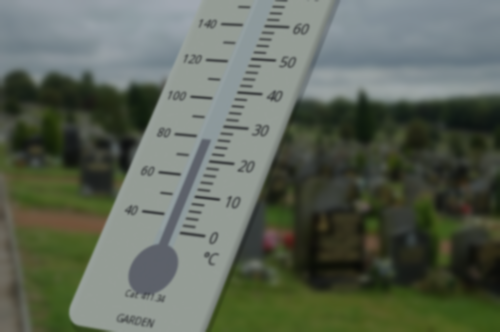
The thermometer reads 26 °C
